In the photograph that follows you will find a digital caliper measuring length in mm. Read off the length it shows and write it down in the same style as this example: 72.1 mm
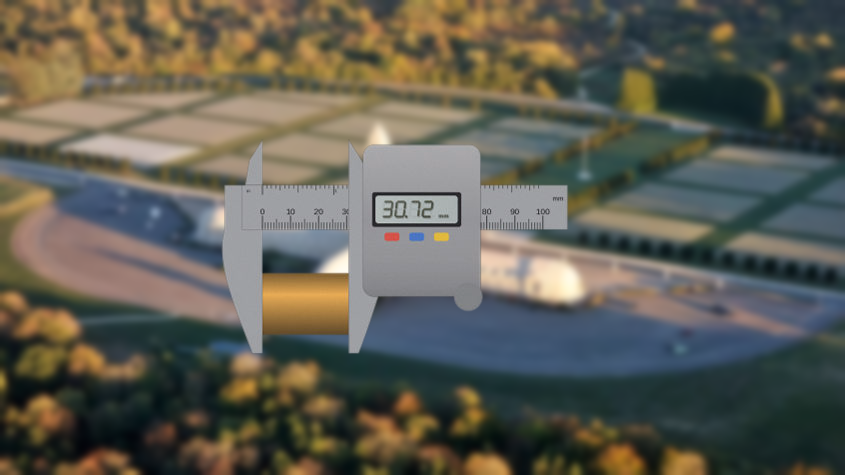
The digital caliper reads 30.72 mm
